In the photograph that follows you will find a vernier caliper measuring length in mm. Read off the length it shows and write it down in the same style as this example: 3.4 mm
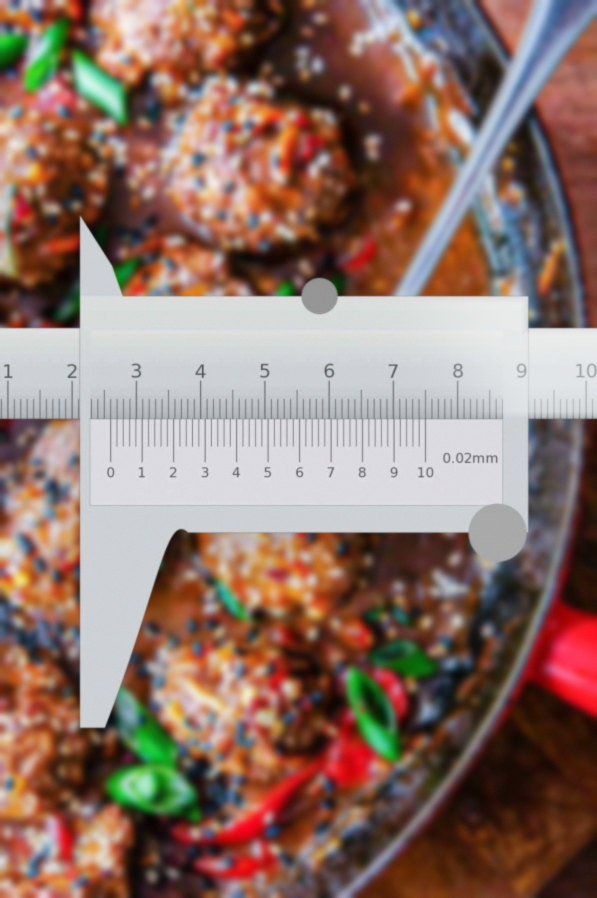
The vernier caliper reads 26.0 mm
